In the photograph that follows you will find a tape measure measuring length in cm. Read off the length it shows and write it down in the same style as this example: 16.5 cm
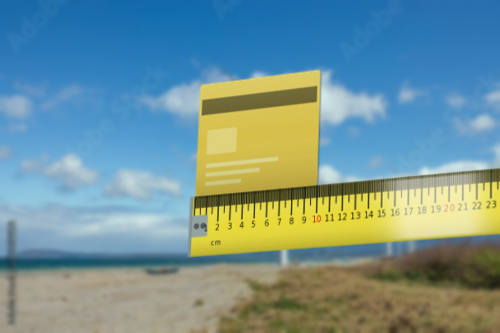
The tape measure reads 10 cm
